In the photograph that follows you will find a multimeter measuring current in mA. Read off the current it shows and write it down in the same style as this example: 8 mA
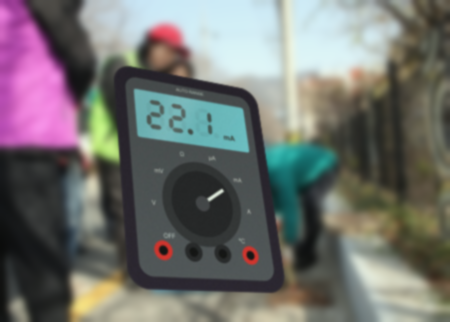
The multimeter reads 22.1 mA
